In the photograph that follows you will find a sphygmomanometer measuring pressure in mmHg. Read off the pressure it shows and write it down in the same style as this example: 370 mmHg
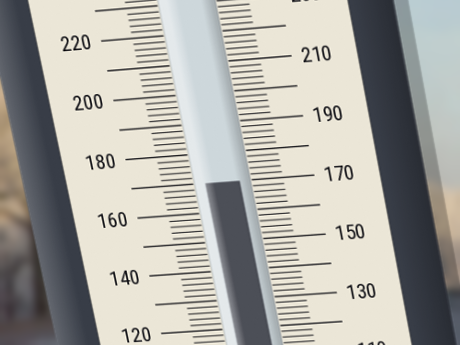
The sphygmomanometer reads 170 mmHg
